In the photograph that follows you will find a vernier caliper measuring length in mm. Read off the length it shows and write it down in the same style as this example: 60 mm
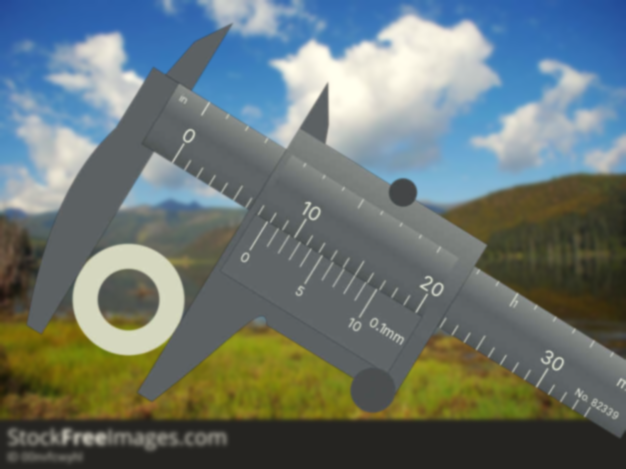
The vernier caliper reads 7.8 mm
